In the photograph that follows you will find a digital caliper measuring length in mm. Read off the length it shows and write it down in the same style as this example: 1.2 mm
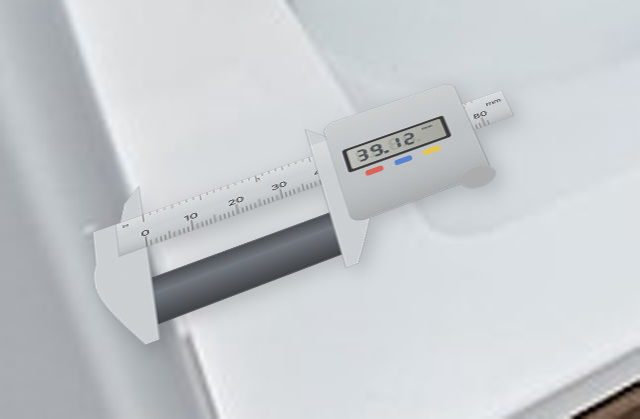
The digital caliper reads 39.12 mm
